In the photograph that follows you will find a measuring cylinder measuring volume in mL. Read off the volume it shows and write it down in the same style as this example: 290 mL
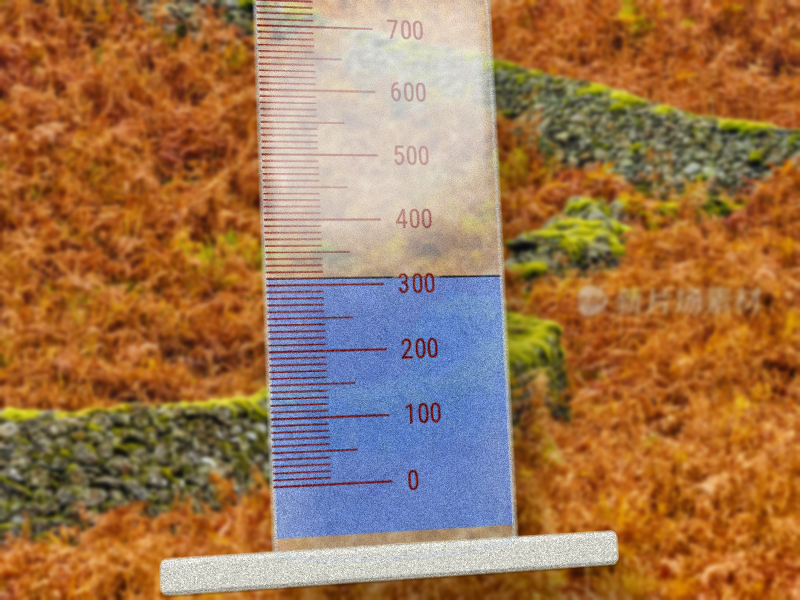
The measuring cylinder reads 310 mL
